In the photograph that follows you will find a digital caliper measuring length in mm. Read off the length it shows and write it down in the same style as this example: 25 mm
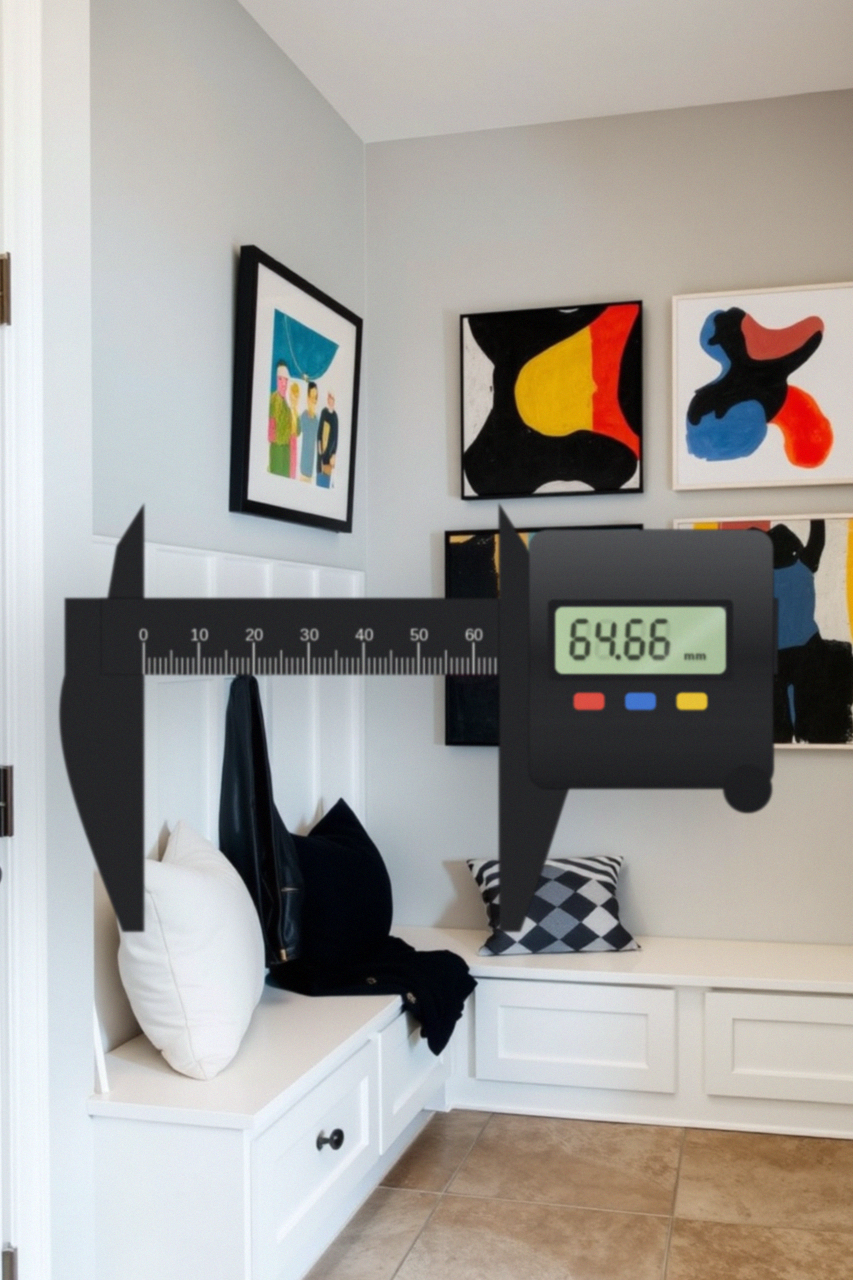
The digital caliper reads 64.66 mm
